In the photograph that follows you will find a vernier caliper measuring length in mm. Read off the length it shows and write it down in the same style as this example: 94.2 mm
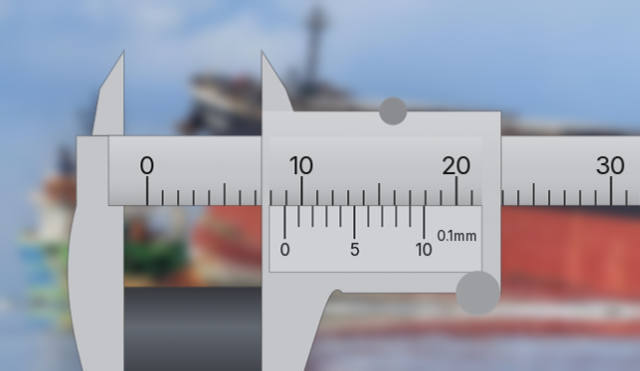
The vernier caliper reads 8.9 mm
